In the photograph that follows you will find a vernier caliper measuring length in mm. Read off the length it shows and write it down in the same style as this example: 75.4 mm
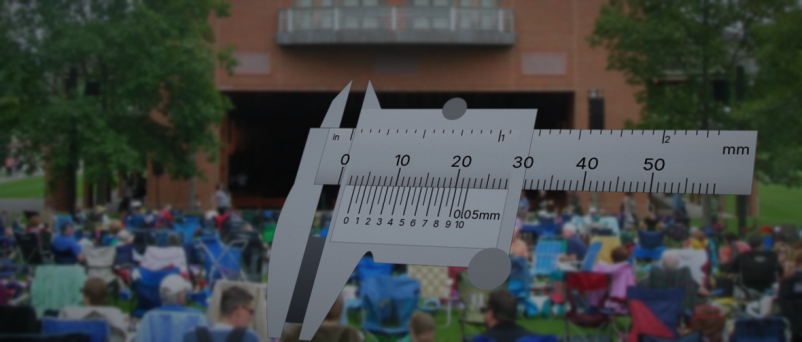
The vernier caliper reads 3.0 mm
